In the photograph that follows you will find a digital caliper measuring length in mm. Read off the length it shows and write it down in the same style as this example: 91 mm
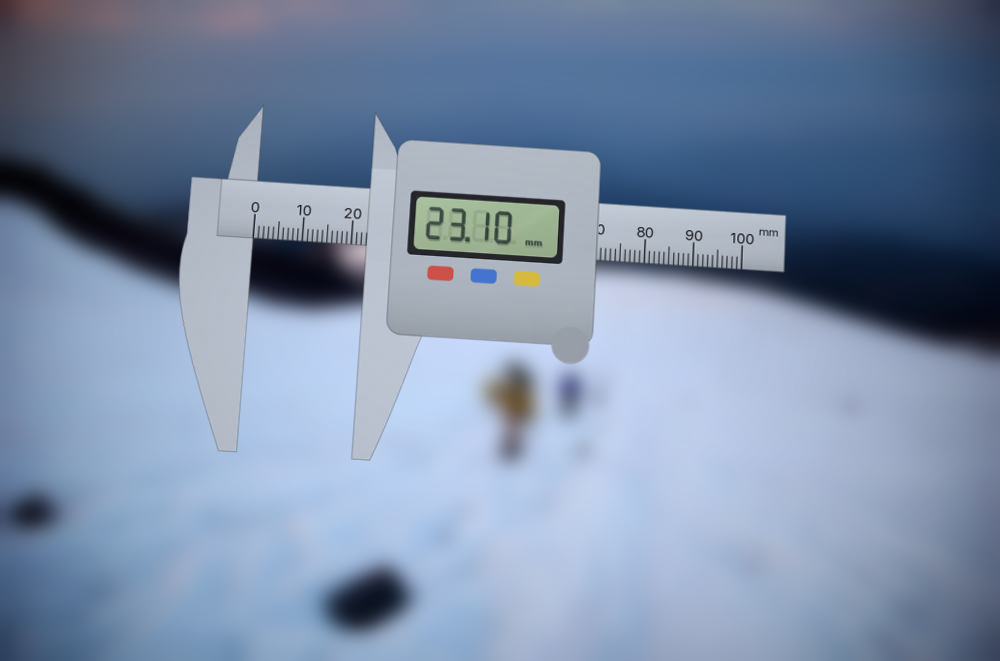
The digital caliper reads 23.10 mm
